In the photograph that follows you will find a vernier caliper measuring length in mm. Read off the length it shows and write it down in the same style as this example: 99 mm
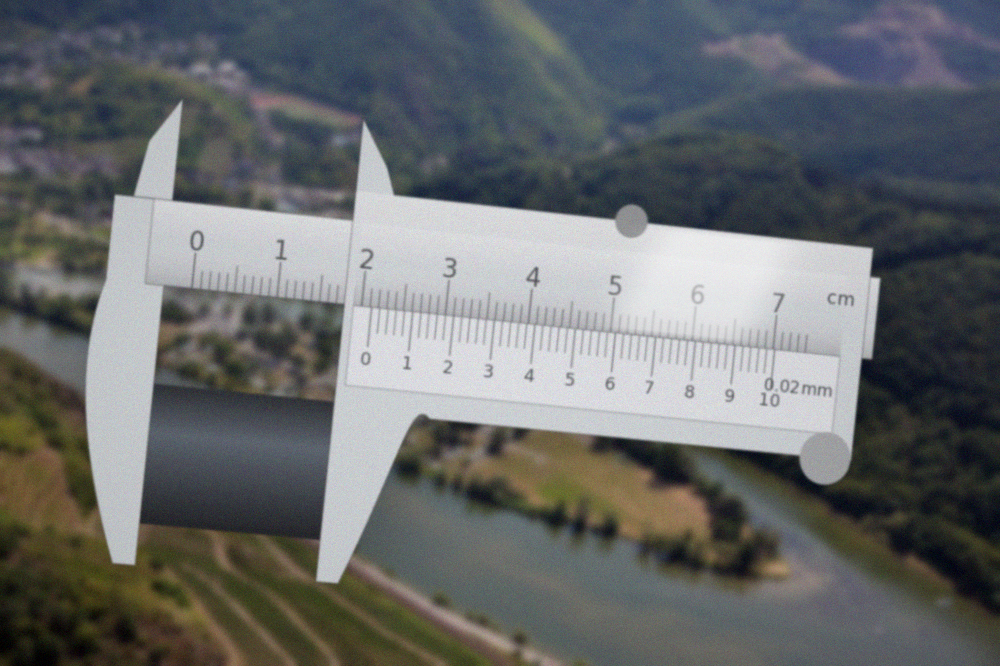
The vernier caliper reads 21.2 mm
